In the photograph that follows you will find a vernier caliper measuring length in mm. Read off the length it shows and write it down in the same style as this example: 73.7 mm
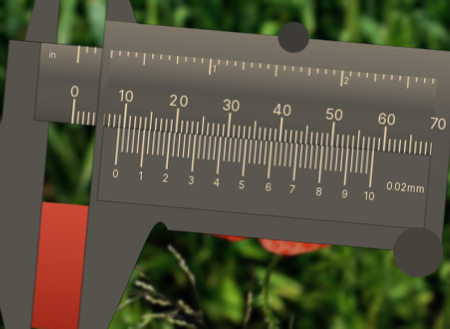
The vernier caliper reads 9.0 mm
